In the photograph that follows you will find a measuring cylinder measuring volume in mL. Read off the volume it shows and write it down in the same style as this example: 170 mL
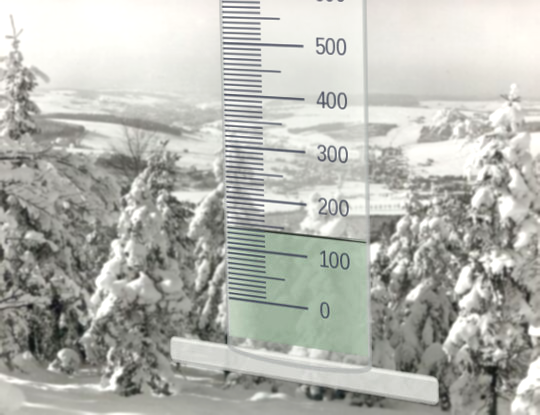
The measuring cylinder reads 140 mL
